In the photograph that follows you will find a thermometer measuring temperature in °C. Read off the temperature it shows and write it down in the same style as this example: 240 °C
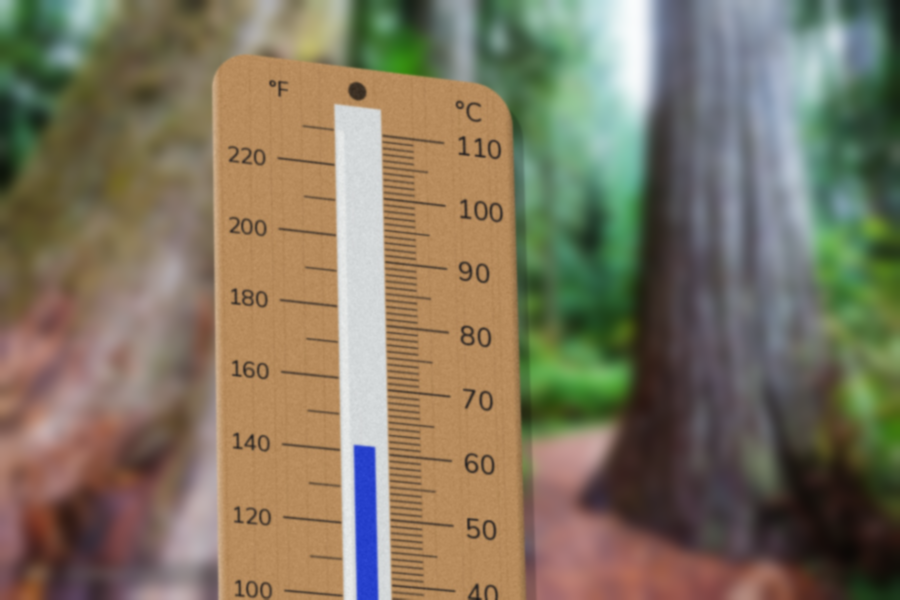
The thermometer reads 61 °C
